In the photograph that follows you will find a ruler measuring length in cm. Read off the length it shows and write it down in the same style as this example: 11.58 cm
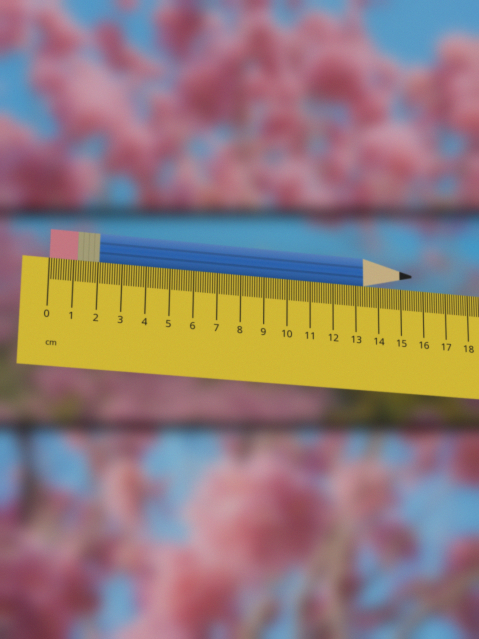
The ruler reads 15.5 cm
